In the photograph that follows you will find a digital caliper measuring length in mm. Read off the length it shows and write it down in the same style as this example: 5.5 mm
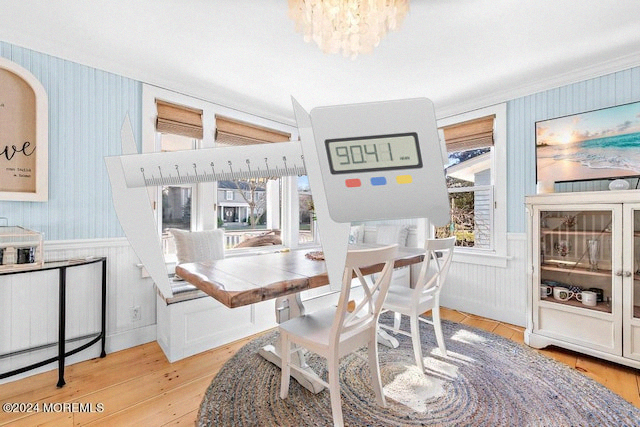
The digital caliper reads 90.41 mm
